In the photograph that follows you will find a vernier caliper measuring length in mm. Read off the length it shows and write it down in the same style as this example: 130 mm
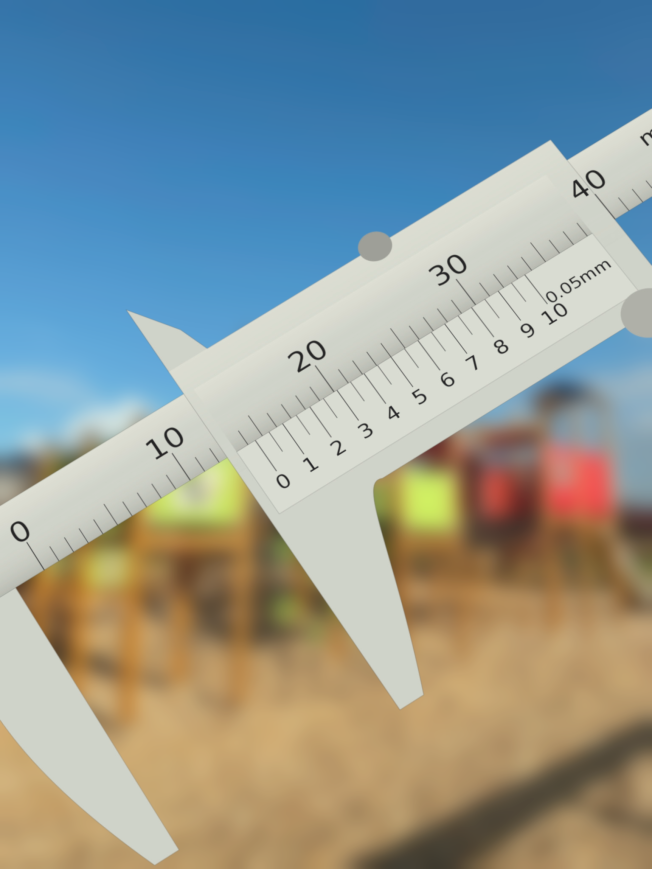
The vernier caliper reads 14.5 mm
